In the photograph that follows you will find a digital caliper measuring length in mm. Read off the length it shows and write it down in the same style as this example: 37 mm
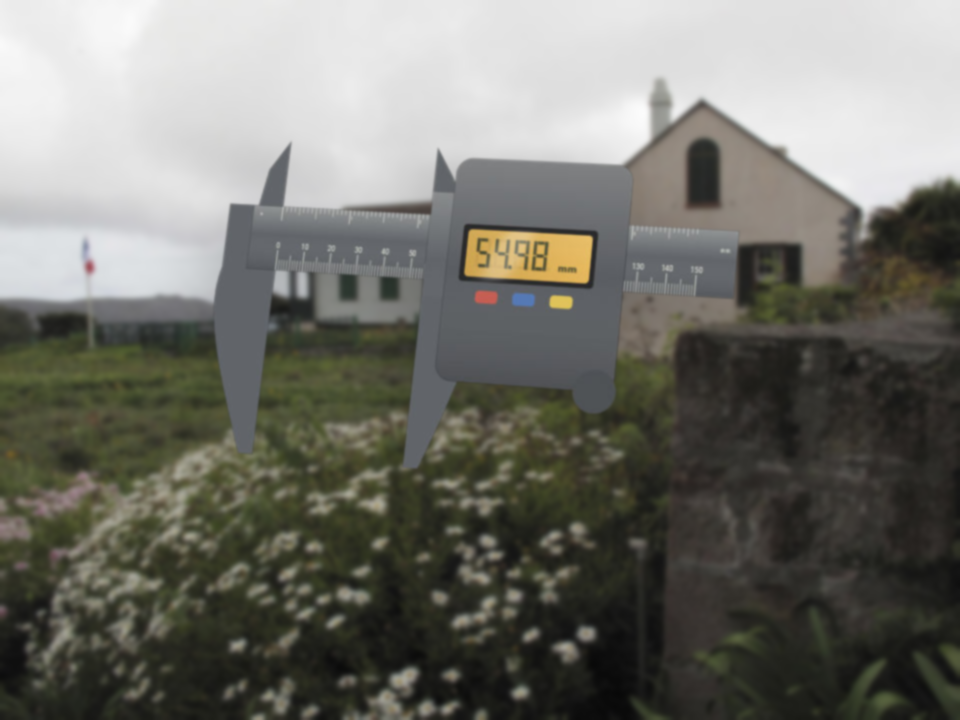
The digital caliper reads 54.98 mm
